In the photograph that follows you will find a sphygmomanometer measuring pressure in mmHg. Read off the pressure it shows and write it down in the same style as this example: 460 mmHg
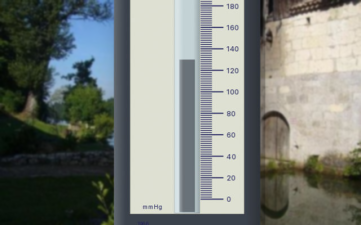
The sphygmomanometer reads 130 mmHg
